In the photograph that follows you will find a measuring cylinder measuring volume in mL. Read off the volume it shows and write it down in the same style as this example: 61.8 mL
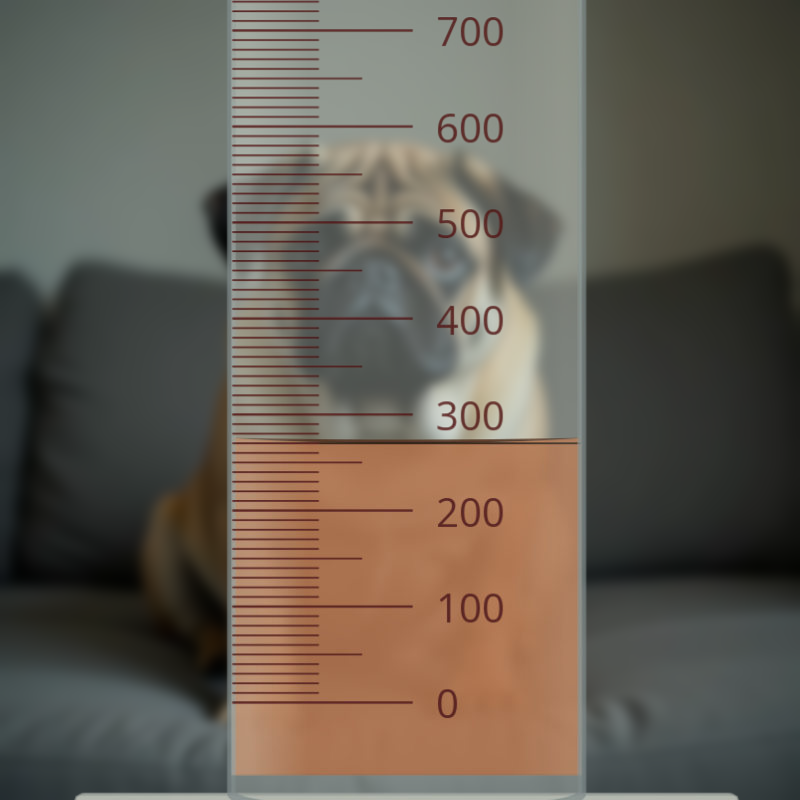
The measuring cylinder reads 270 mL
